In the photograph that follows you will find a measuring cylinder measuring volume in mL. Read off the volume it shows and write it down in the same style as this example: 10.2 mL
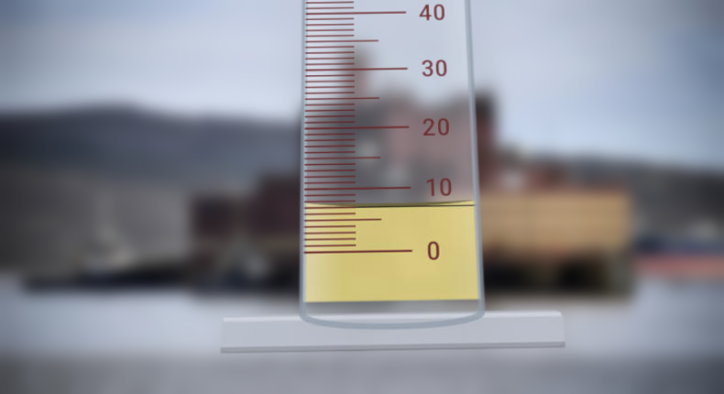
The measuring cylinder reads 7 mL
